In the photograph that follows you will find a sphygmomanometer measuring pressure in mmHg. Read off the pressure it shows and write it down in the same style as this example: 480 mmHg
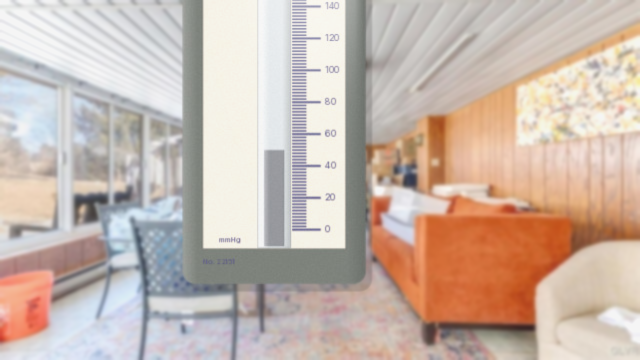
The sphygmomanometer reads 50 mmHg
